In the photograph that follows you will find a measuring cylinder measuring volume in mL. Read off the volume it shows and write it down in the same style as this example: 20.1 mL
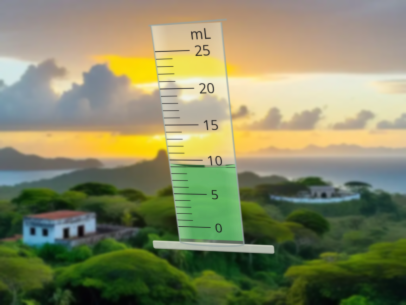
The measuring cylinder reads 9 mL
